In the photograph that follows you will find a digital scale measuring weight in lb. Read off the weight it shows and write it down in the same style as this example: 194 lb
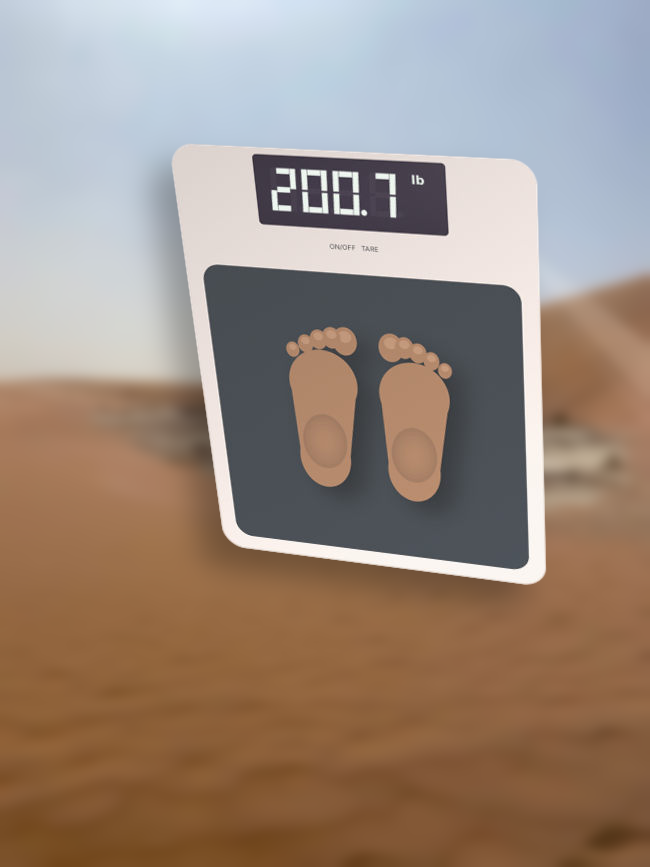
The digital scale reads 200.7 lb
